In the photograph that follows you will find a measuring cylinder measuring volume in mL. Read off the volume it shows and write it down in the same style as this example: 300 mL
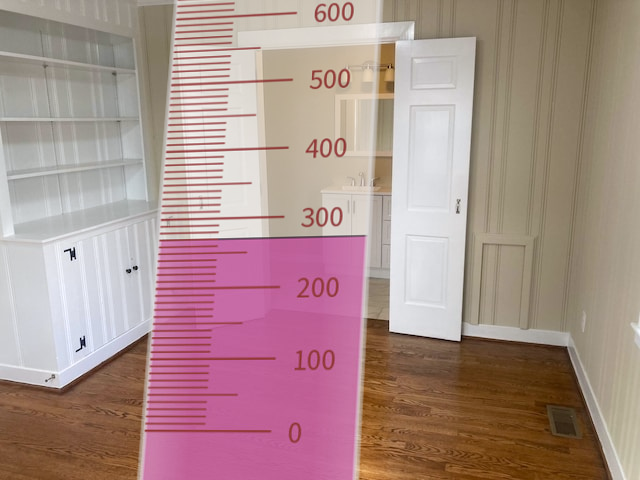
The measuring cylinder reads 270 mL
